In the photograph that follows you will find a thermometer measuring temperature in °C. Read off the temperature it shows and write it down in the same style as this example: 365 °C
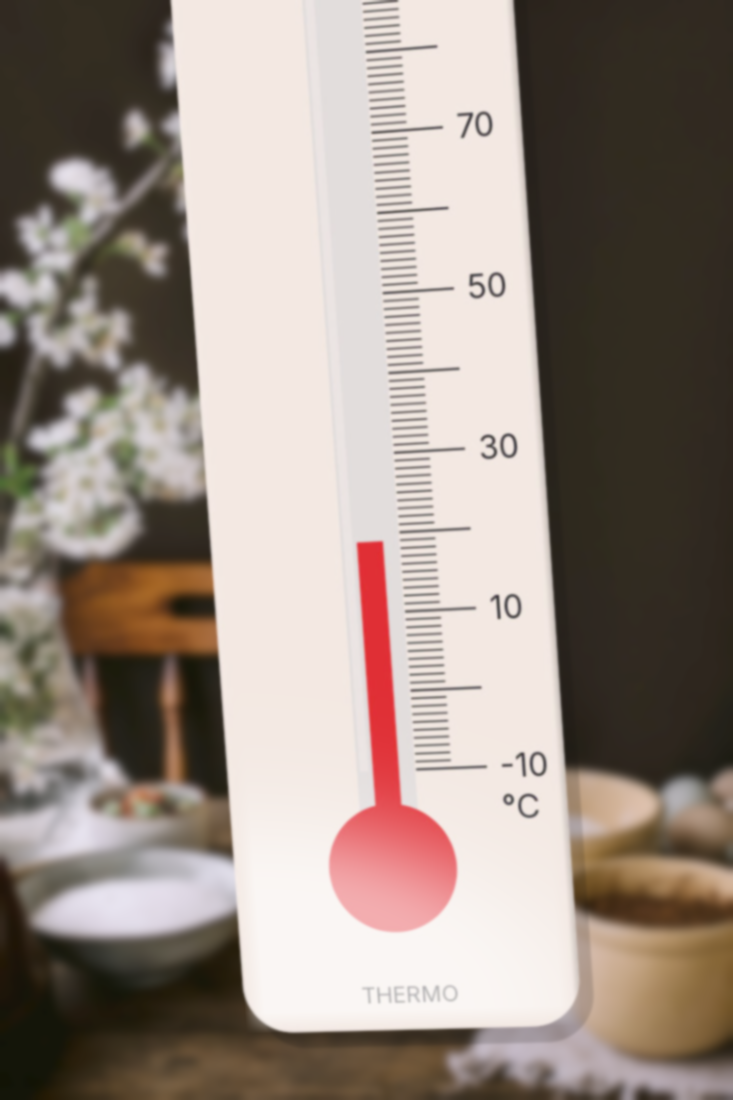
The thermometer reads 19 °C
